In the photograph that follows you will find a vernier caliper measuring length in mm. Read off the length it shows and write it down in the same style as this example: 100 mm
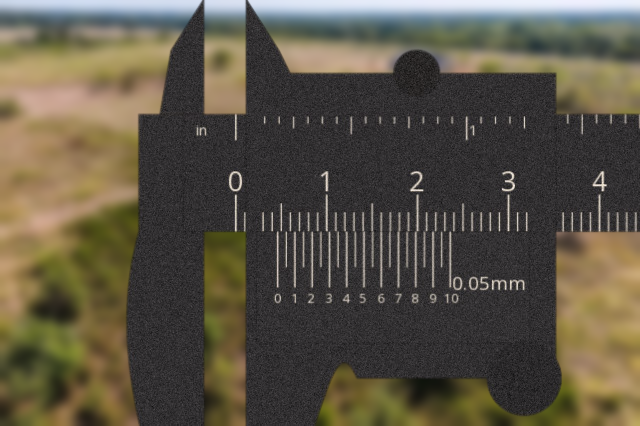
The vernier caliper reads 4.6 mm
